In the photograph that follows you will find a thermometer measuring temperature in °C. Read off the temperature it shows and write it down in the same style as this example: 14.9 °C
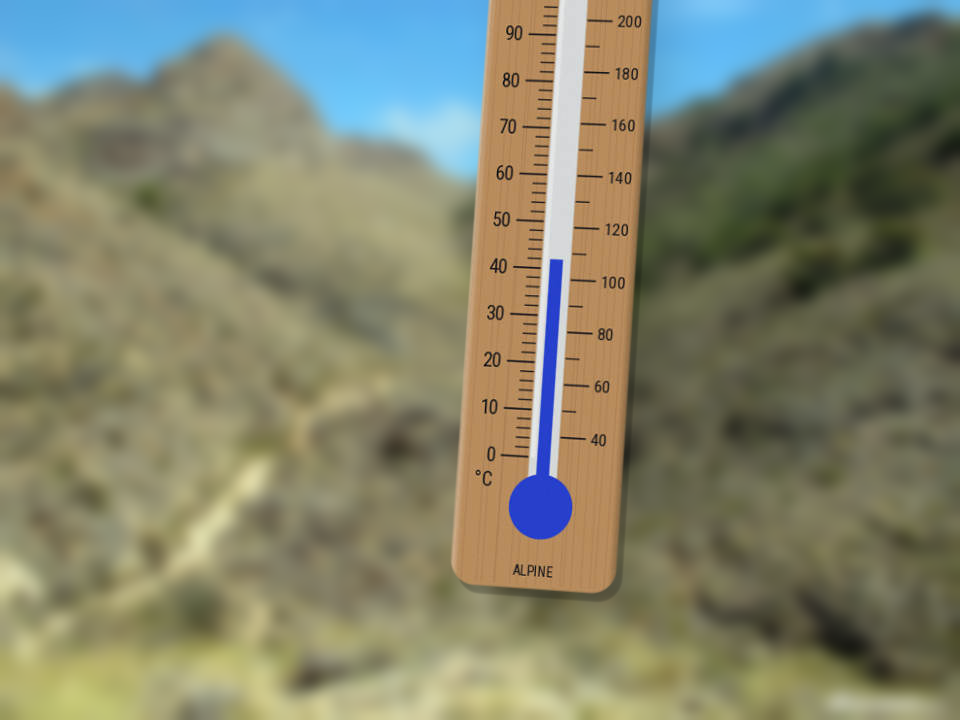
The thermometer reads 42 °C
